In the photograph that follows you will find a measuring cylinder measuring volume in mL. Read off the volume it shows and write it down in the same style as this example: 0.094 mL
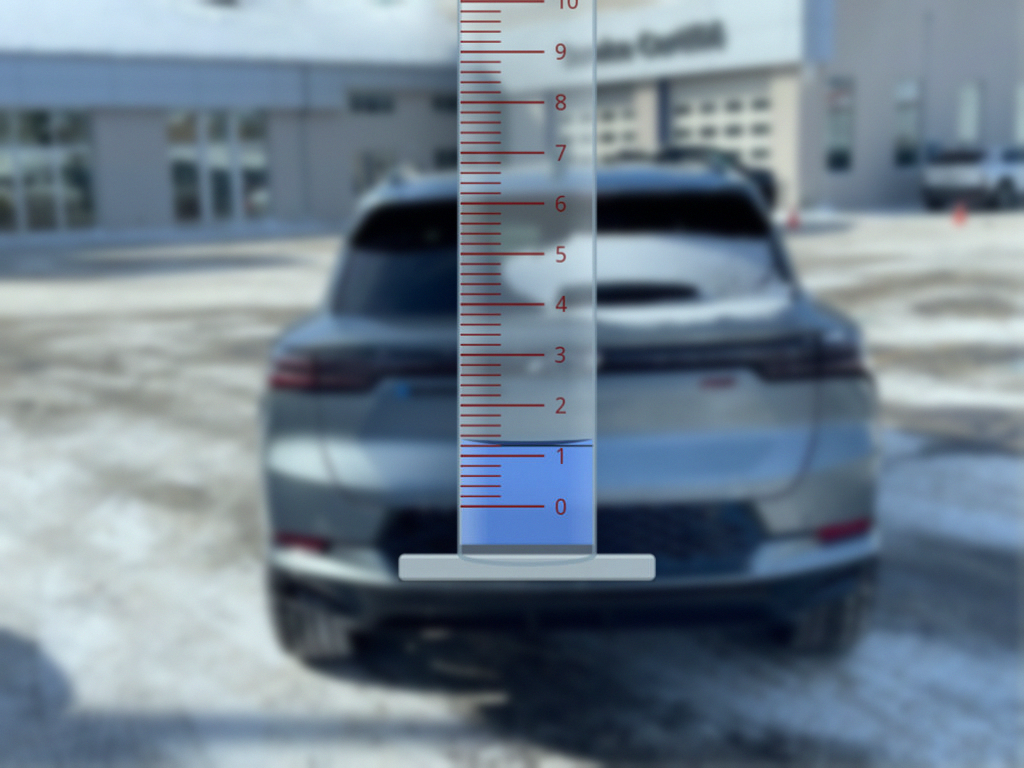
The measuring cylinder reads 1.2 mL
